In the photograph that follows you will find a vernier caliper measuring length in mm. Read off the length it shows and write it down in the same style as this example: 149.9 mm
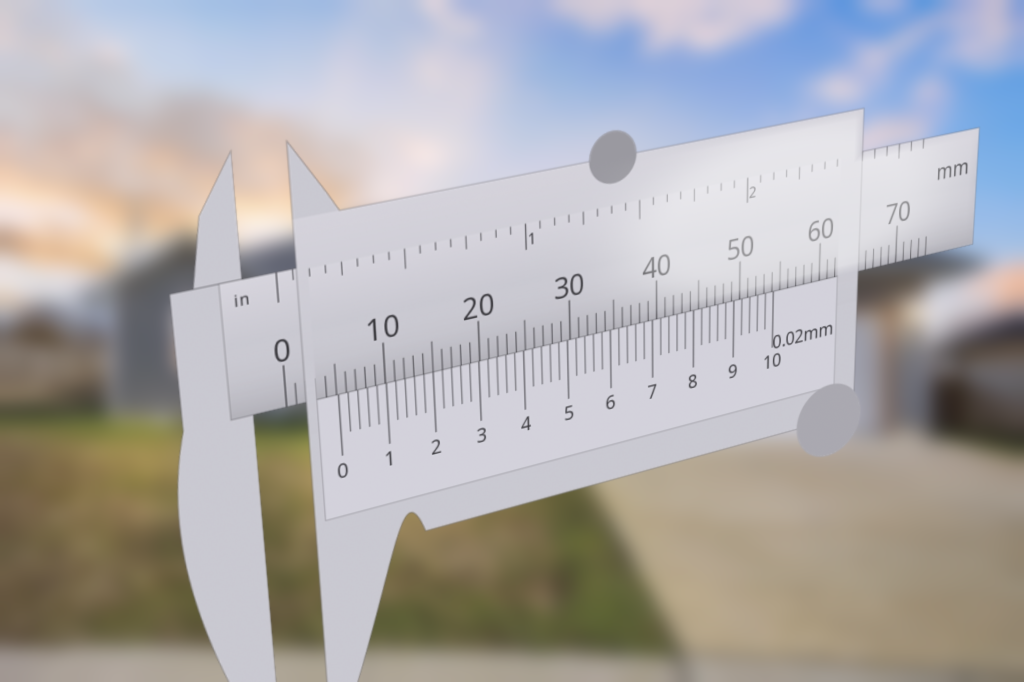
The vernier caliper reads 5.2 mm
